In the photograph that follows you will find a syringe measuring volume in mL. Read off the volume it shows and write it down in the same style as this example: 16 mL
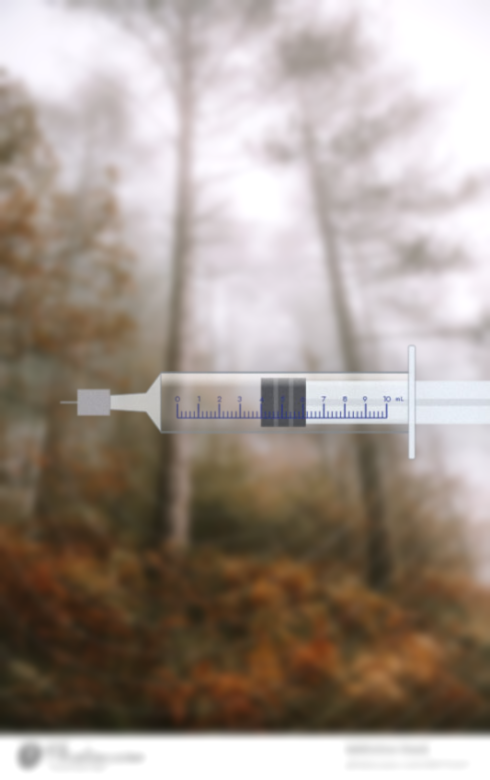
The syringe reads 4 mL
